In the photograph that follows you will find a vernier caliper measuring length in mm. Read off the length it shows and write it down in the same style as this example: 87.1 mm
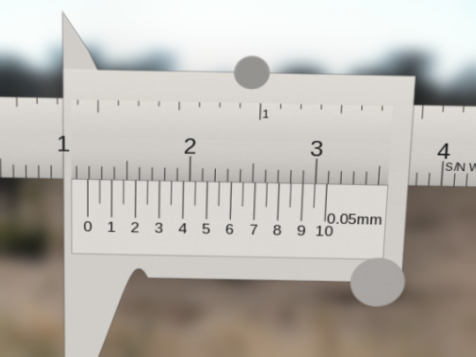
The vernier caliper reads 11.9 mm
